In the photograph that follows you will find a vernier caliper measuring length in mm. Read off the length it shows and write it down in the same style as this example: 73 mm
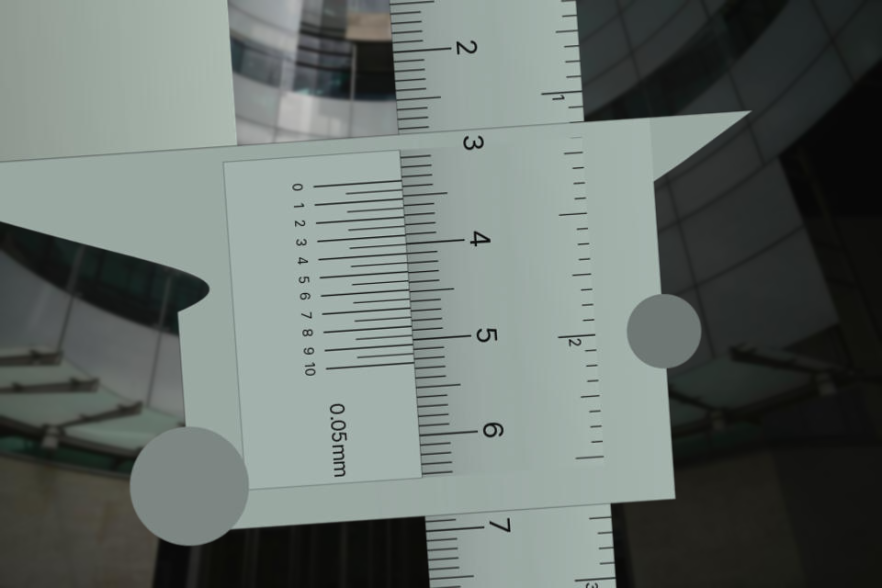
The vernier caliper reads 33.4 mm
